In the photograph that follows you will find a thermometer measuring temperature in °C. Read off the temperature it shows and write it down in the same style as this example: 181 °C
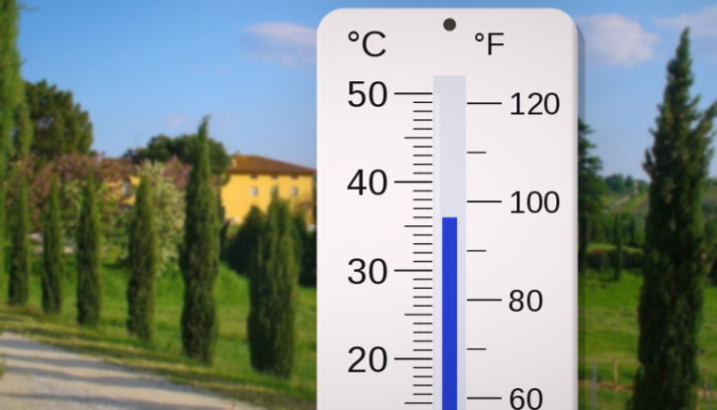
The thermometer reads 36 °C
